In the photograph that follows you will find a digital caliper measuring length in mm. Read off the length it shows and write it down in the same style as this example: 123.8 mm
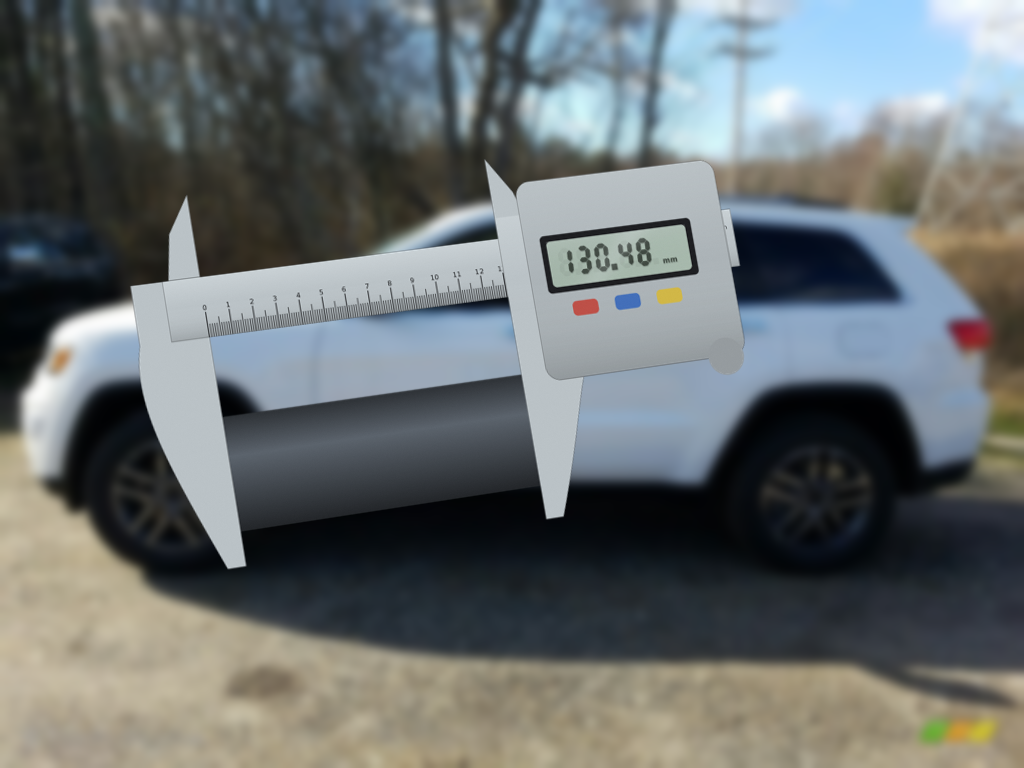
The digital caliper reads 130.48 mm
